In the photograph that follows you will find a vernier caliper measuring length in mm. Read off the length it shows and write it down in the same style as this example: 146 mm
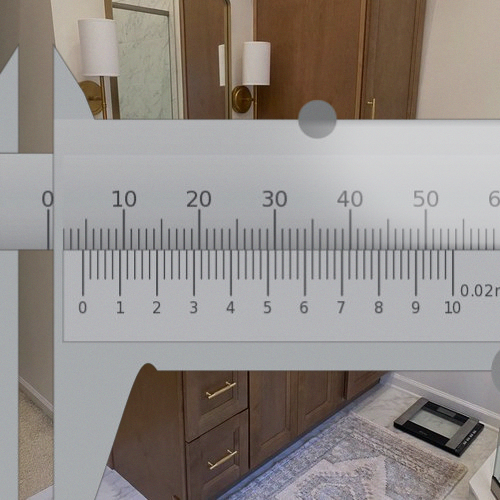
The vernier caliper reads 4.6 mm
